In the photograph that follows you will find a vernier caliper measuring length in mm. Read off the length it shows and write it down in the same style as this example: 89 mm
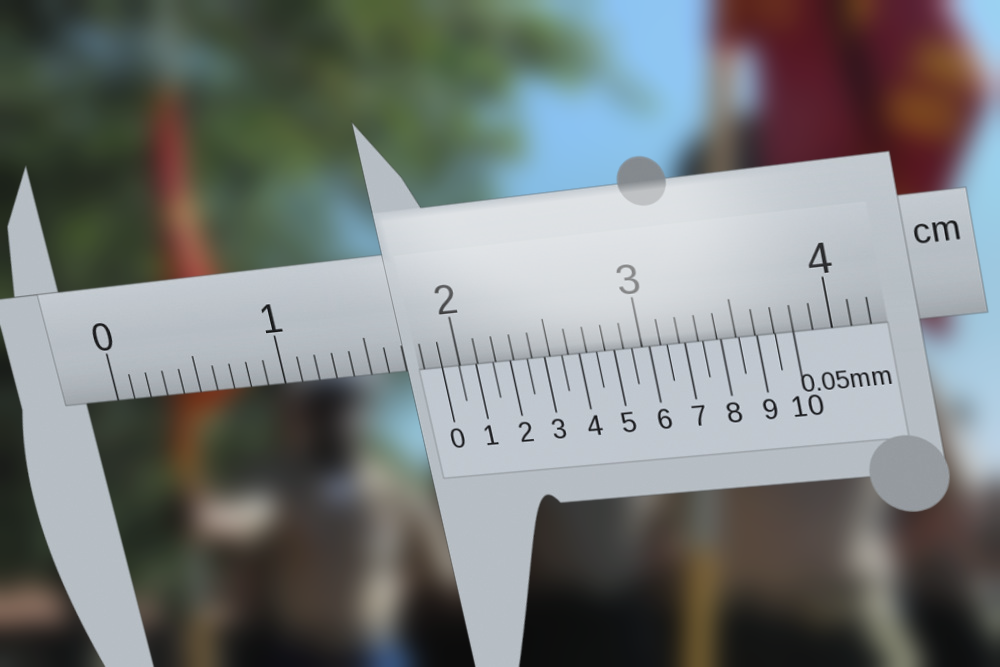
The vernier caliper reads 19.0 mm
